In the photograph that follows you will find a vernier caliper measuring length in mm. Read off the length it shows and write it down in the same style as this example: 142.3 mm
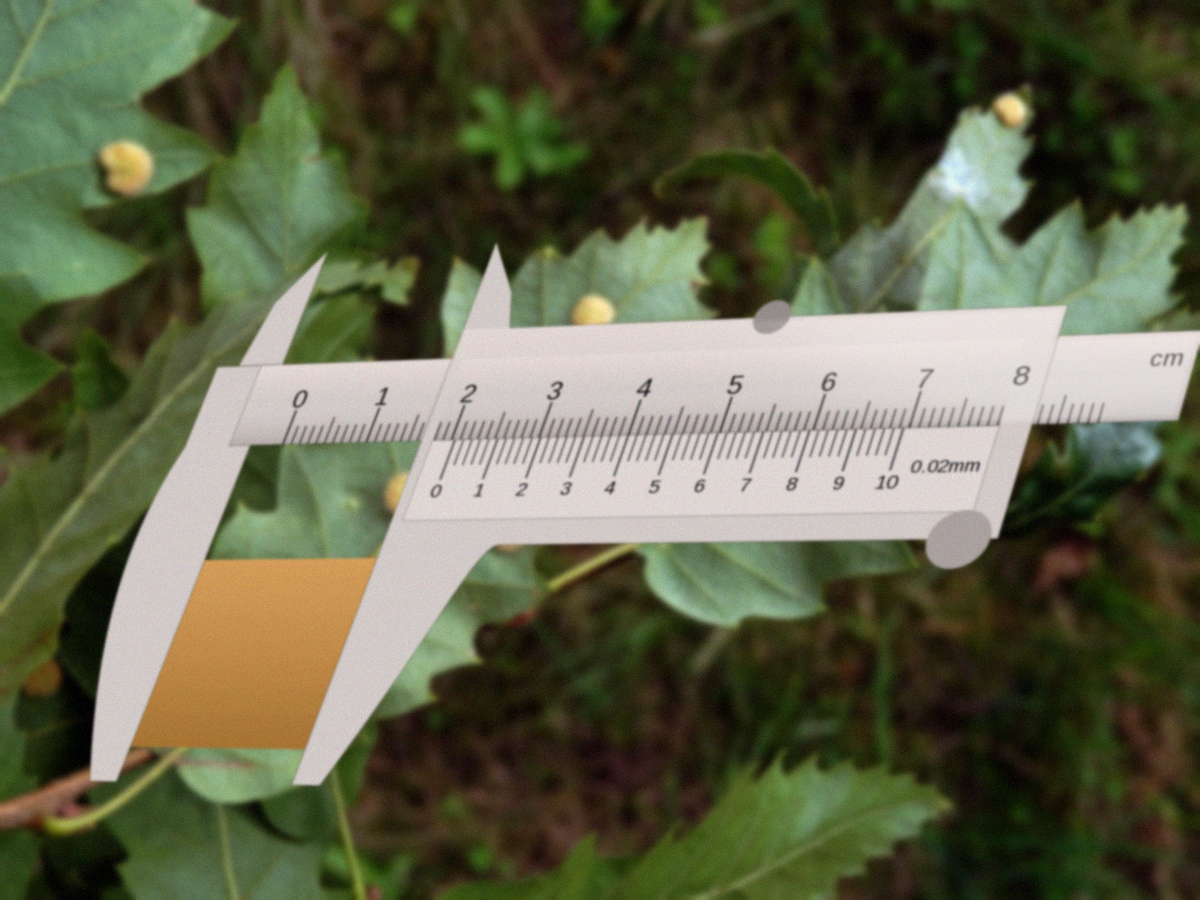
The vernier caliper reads 20.4 mm
